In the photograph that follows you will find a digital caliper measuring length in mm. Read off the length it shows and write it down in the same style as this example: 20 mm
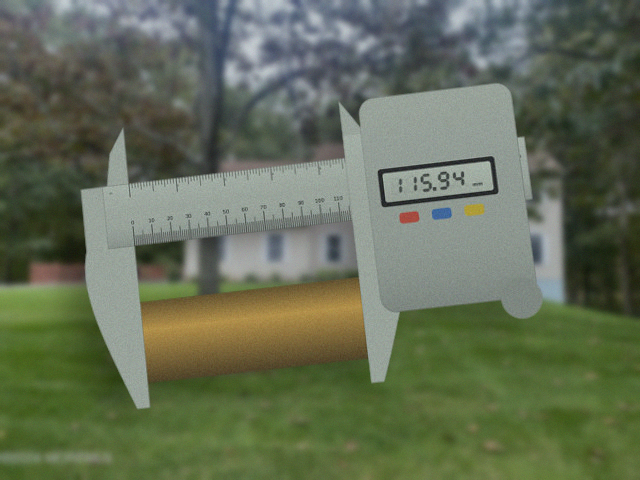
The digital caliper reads 115.94 mm
